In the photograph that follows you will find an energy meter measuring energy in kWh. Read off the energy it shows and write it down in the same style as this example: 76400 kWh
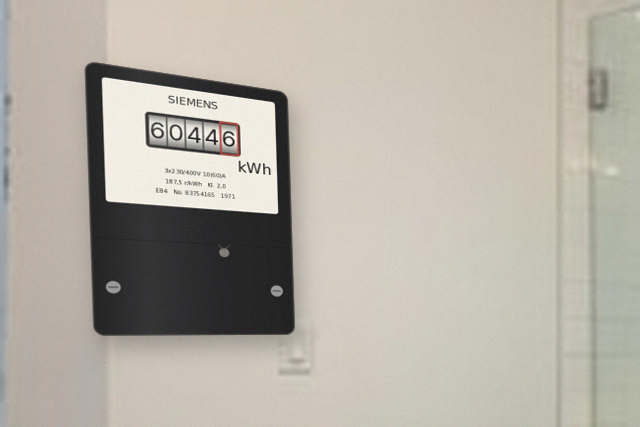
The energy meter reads 6044.6 kWh
